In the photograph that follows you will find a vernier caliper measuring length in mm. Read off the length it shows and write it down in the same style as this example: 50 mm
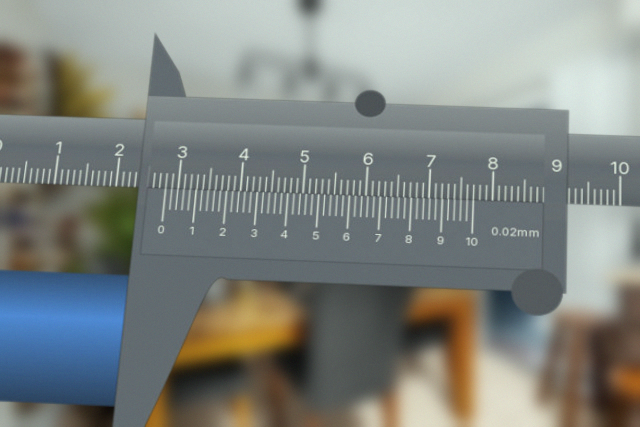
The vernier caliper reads 28.0 mm
